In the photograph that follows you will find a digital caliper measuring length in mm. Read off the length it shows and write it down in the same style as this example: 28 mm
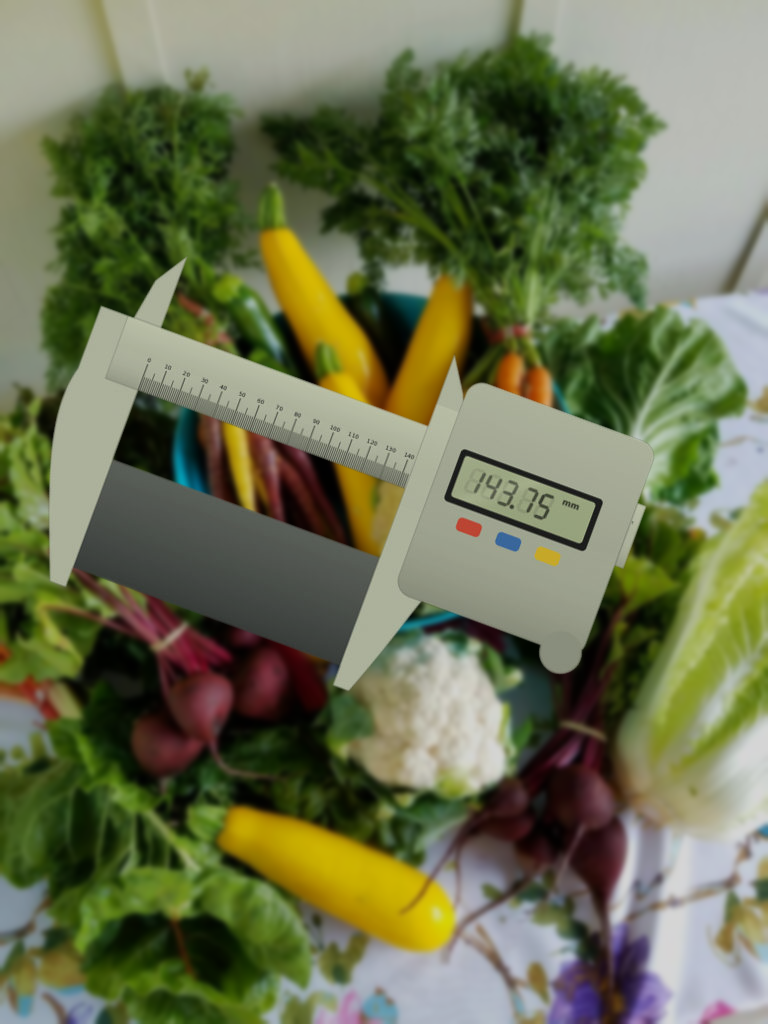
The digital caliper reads 143.75 mm
